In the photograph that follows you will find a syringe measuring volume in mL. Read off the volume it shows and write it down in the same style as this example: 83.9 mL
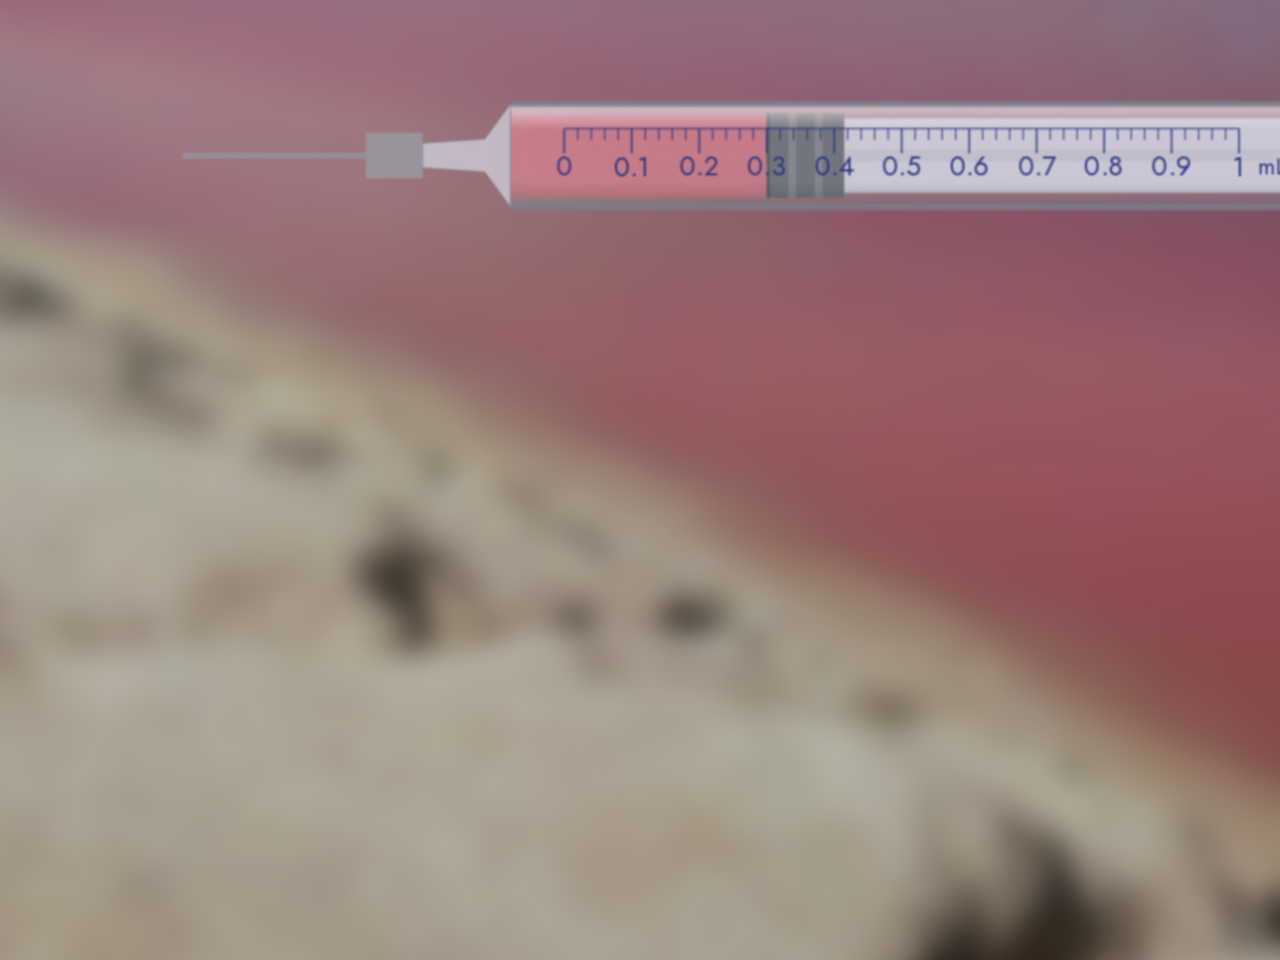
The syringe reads 0.3 mL
